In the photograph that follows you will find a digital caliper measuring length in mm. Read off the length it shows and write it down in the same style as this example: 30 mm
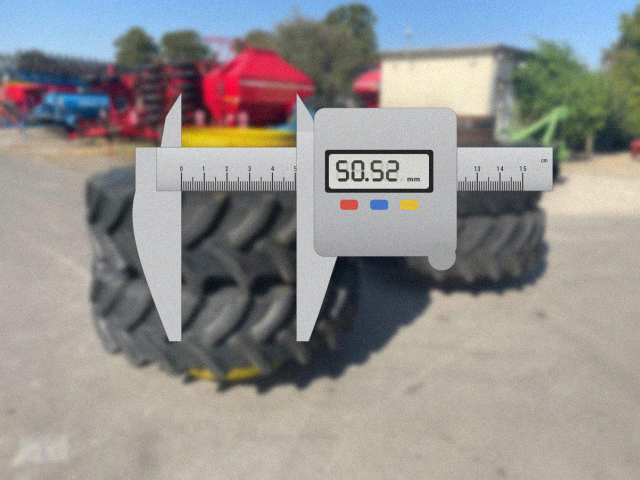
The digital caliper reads 50.52 mm
